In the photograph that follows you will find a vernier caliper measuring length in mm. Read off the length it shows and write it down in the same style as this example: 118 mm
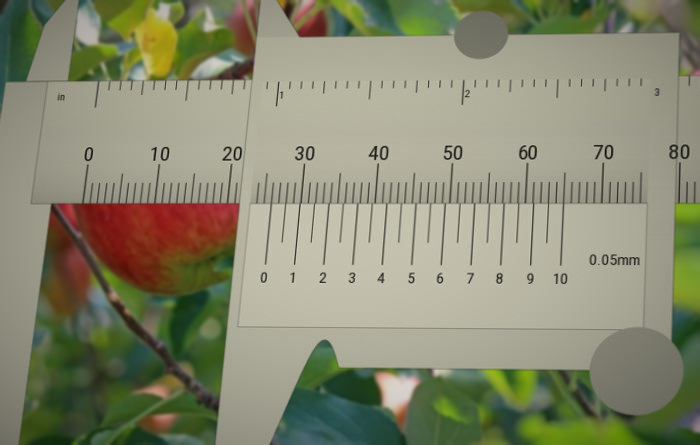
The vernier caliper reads 26.0 mm
